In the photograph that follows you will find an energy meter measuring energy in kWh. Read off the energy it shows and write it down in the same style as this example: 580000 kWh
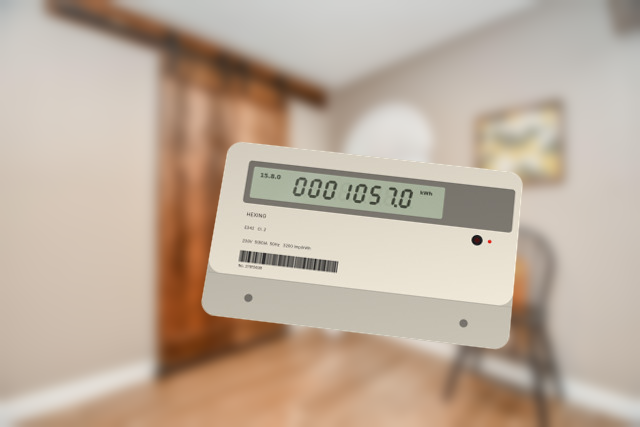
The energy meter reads 1057.0 kWh
